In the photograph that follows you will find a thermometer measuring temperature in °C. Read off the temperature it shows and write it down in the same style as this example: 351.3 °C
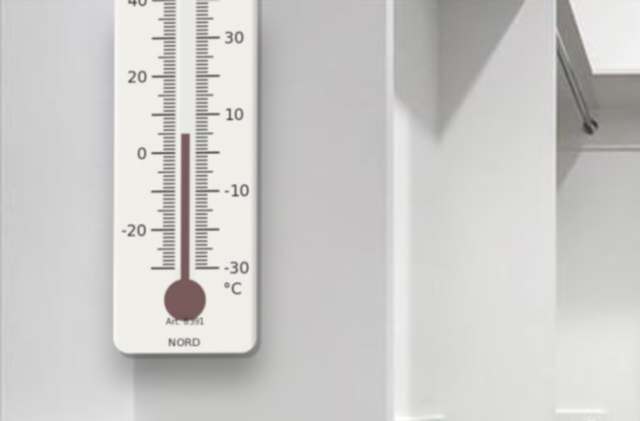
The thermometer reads 5 °C
